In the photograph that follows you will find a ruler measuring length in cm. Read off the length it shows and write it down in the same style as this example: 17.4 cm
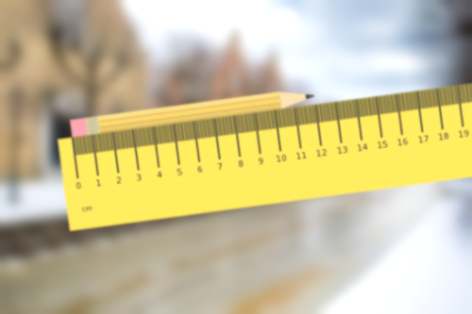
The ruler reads 12 cm
